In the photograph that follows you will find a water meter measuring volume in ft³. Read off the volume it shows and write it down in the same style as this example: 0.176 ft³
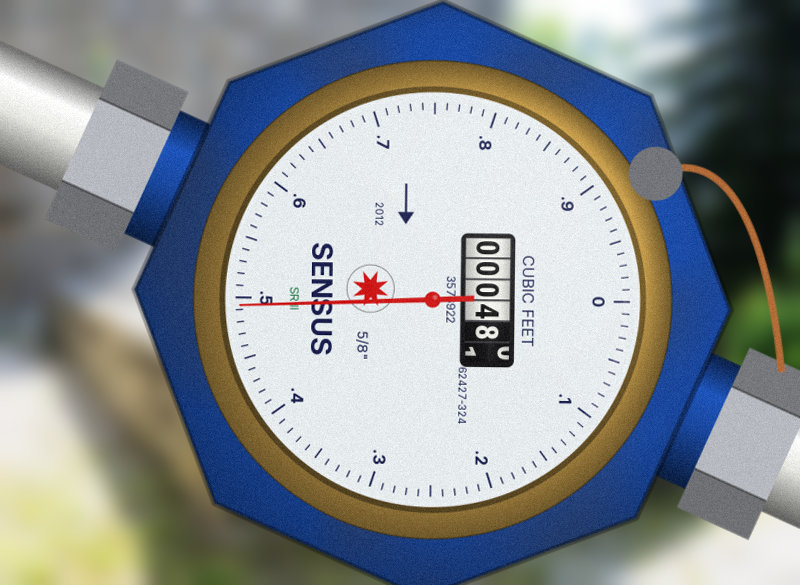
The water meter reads 480.49 ft³
